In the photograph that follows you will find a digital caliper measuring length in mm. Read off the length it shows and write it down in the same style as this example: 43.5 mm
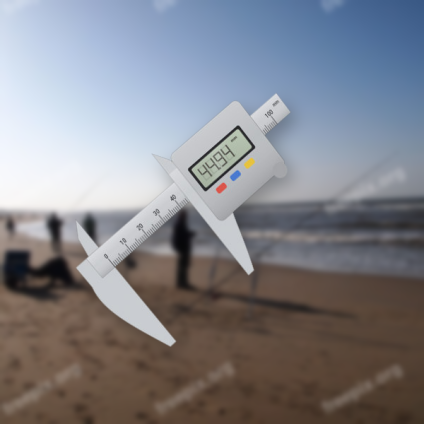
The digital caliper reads 44.94 mm
